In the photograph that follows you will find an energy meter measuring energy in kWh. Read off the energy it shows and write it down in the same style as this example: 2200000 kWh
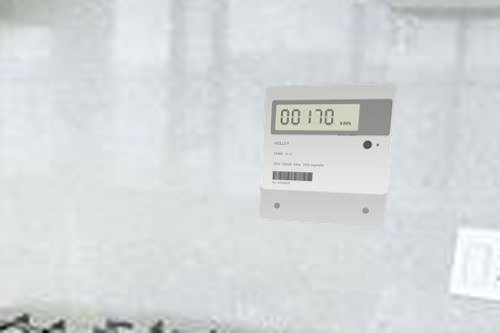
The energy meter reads 170 kWh
